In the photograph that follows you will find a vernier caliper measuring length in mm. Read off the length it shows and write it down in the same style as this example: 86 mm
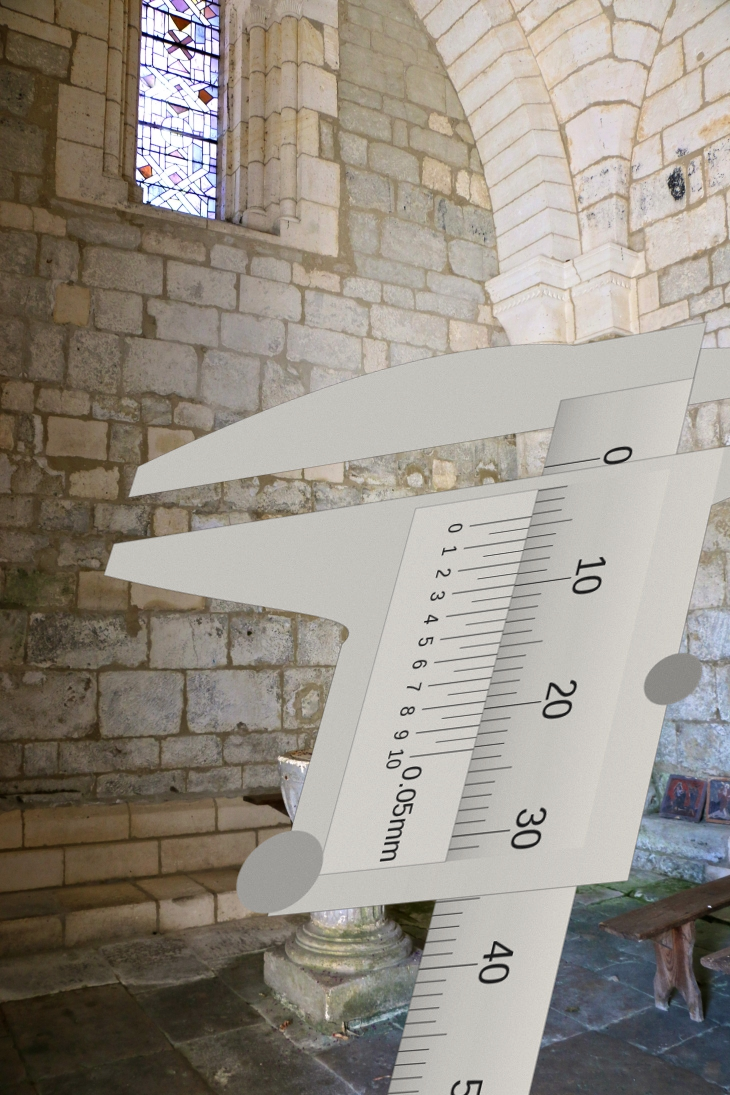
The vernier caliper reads 4.2 mm
